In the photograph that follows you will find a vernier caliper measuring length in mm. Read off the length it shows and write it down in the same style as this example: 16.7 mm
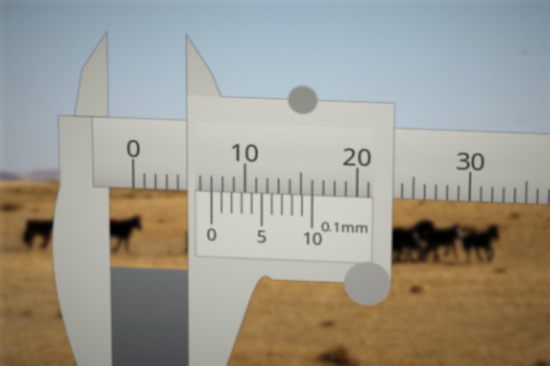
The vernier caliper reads 7.0 mm
